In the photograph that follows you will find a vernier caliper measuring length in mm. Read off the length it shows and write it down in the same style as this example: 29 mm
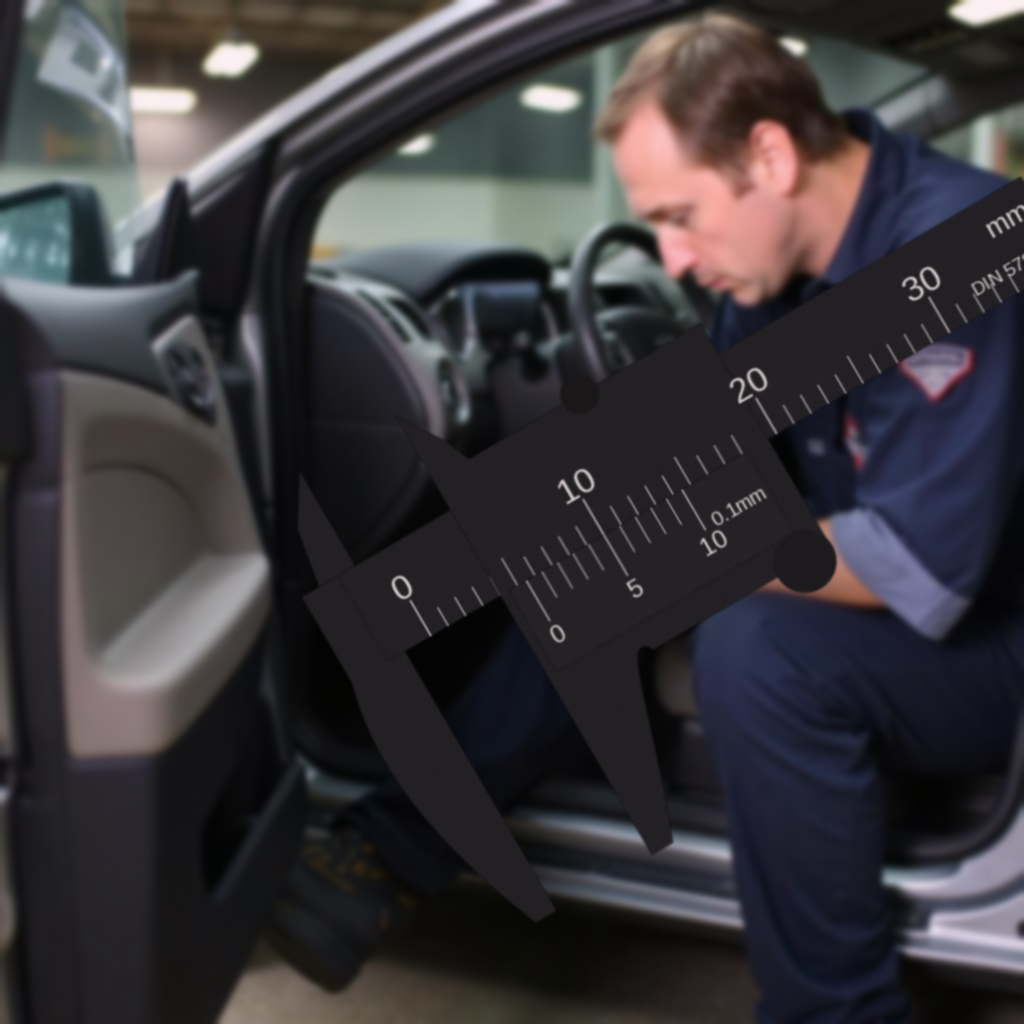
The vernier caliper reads 5.5 mm
